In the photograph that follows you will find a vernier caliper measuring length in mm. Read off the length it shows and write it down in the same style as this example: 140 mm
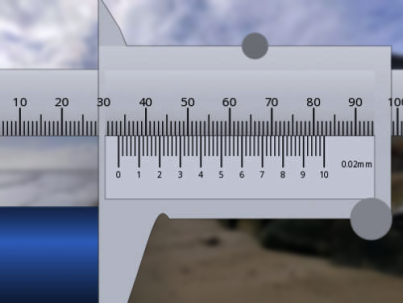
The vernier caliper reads 33.5 mm
